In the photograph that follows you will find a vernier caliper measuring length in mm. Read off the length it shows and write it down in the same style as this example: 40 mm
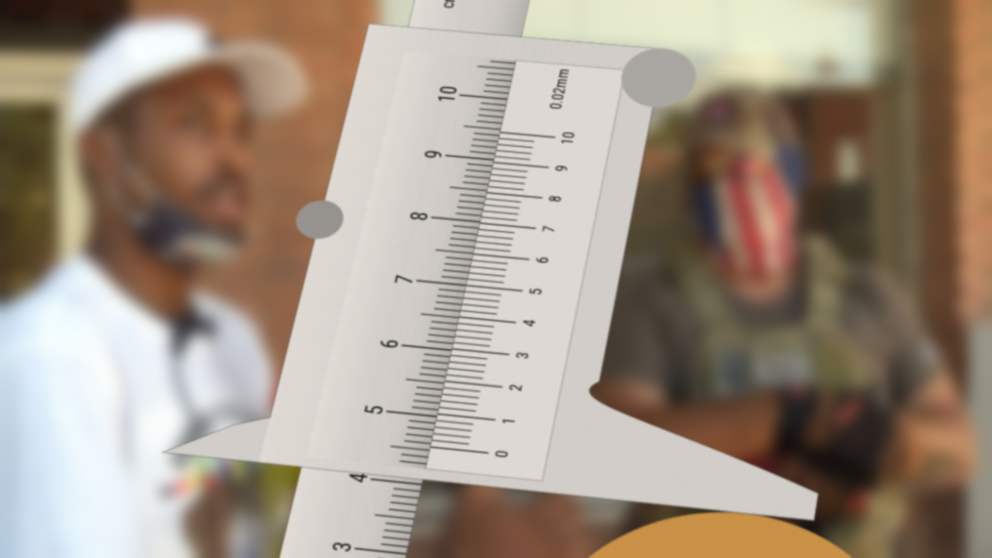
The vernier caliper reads 45.5 mm
